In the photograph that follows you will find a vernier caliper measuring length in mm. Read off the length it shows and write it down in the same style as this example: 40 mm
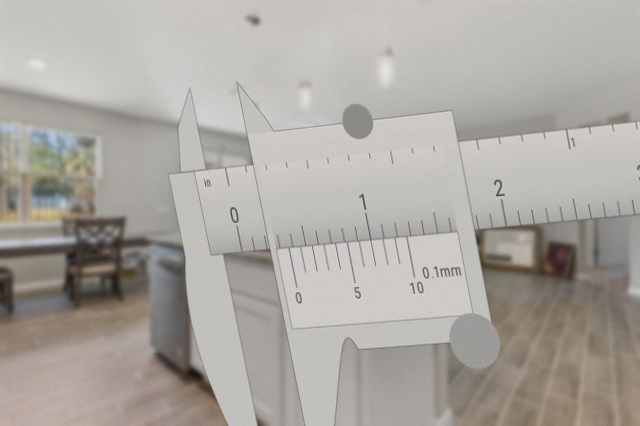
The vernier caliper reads 3.7 mm
